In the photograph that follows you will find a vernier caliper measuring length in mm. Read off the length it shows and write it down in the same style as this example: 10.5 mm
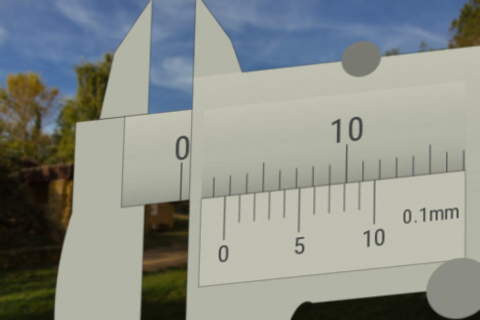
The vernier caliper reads 2.7 mm
